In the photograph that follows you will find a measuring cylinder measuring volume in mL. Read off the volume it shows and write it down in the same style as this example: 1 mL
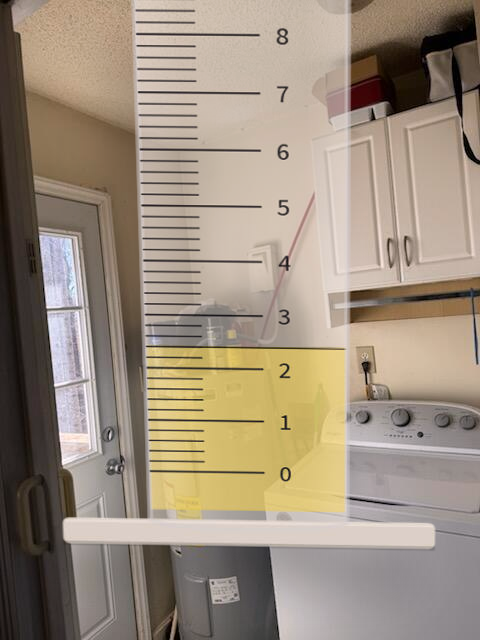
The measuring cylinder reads 2.4 mL
